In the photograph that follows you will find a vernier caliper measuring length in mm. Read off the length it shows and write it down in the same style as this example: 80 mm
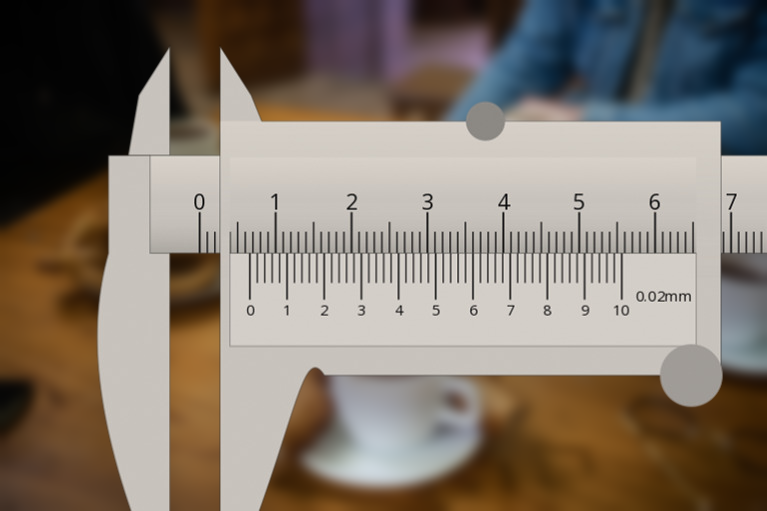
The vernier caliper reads 6.6 mm
